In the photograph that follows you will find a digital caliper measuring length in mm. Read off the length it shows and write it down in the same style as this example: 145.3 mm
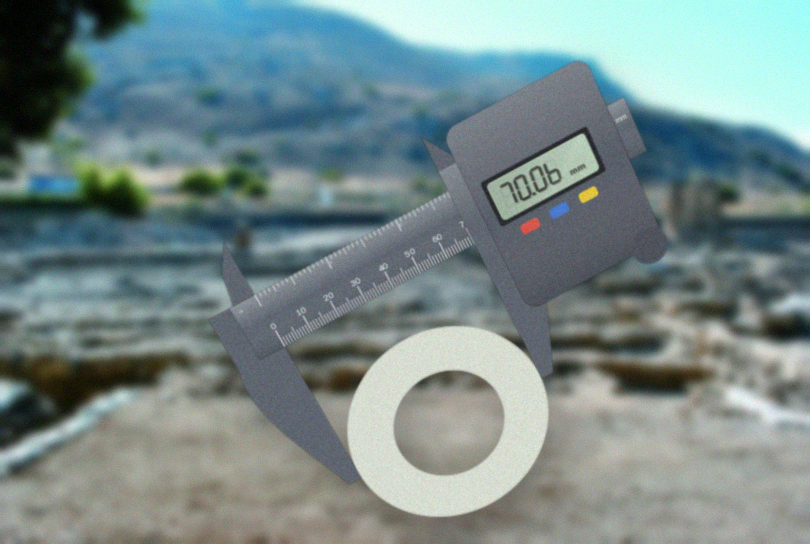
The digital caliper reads 70.06 mm
